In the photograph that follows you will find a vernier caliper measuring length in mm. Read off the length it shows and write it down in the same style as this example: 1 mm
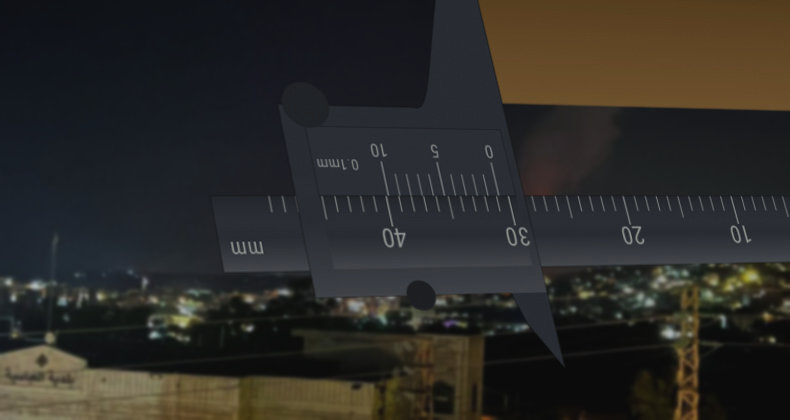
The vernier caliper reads 30.8 mm
